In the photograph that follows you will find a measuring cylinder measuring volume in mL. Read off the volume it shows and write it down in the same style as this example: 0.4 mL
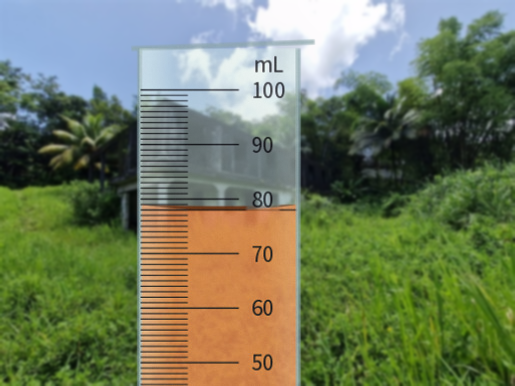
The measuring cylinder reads 78 mL
